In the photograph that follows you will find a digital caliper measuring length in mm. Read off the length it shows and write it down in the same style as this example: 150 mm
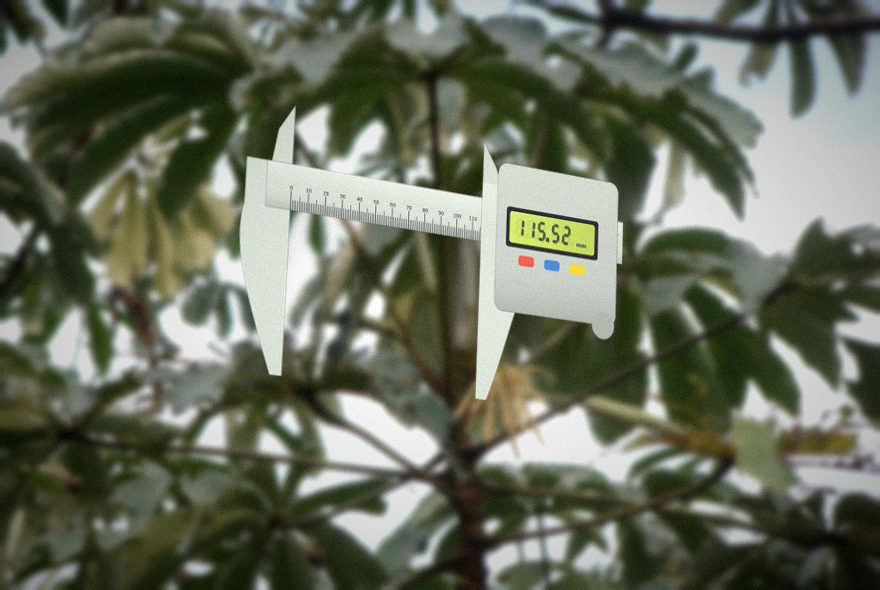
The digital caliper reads 115.52 mm
